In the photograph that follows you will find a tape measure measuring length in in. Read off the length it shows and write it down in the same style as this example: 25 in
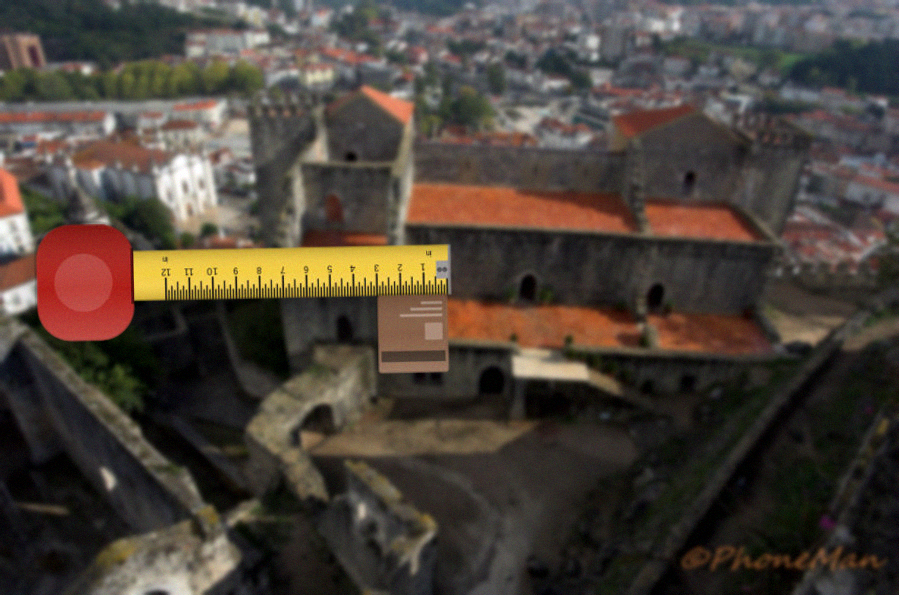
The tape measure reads 3 in
